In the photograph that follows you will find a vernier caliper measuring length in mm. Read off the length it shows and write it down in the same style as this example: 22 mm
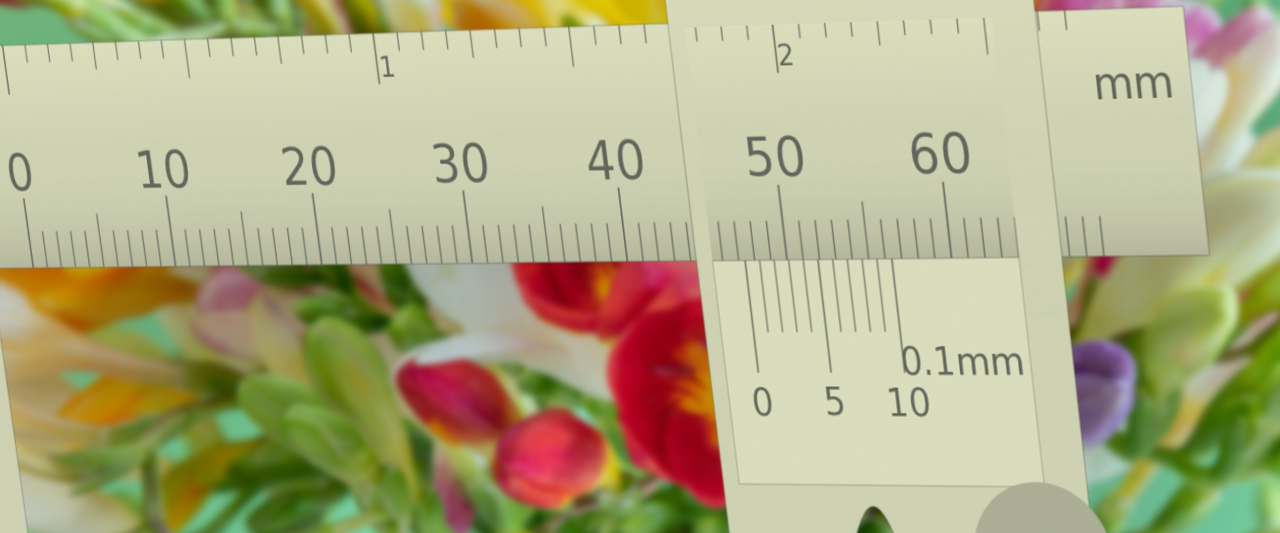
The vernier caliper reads 47.4 mm
